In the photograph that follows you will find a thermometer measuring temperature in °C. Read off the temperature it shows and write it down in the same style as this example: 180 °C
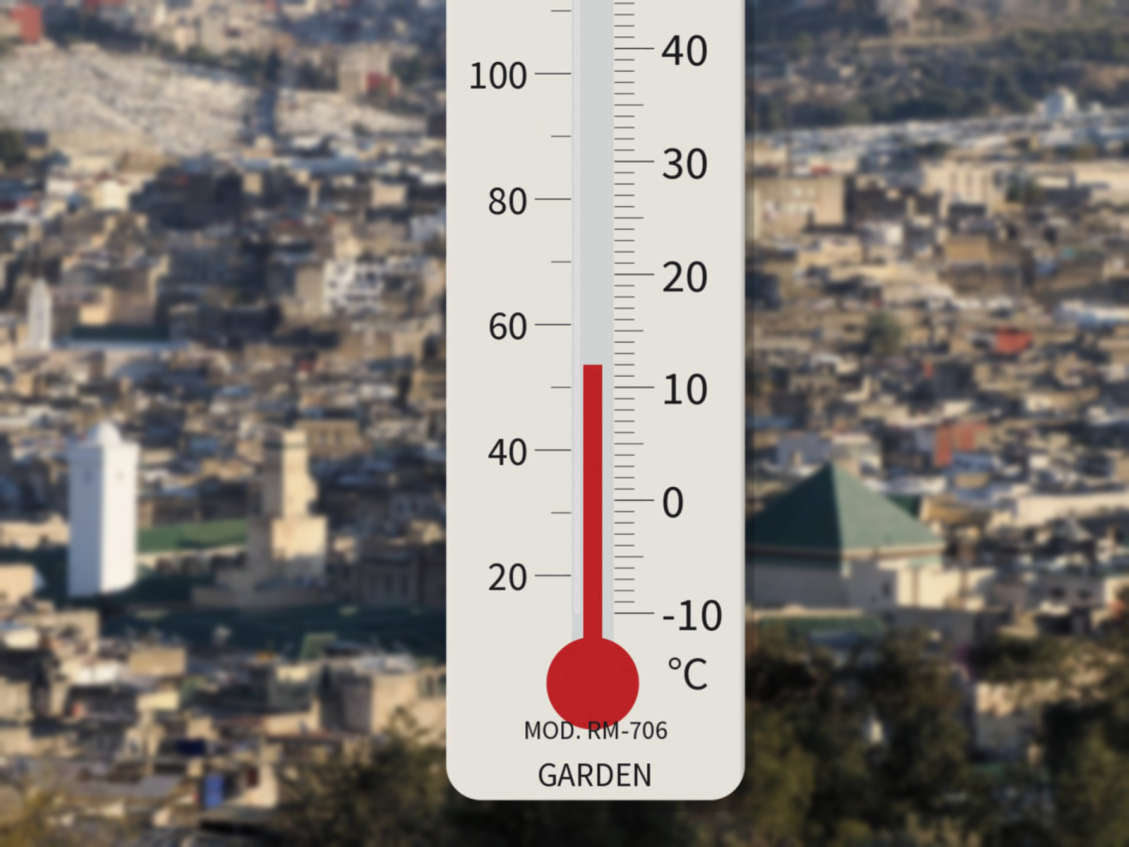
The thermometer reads 12 °C
